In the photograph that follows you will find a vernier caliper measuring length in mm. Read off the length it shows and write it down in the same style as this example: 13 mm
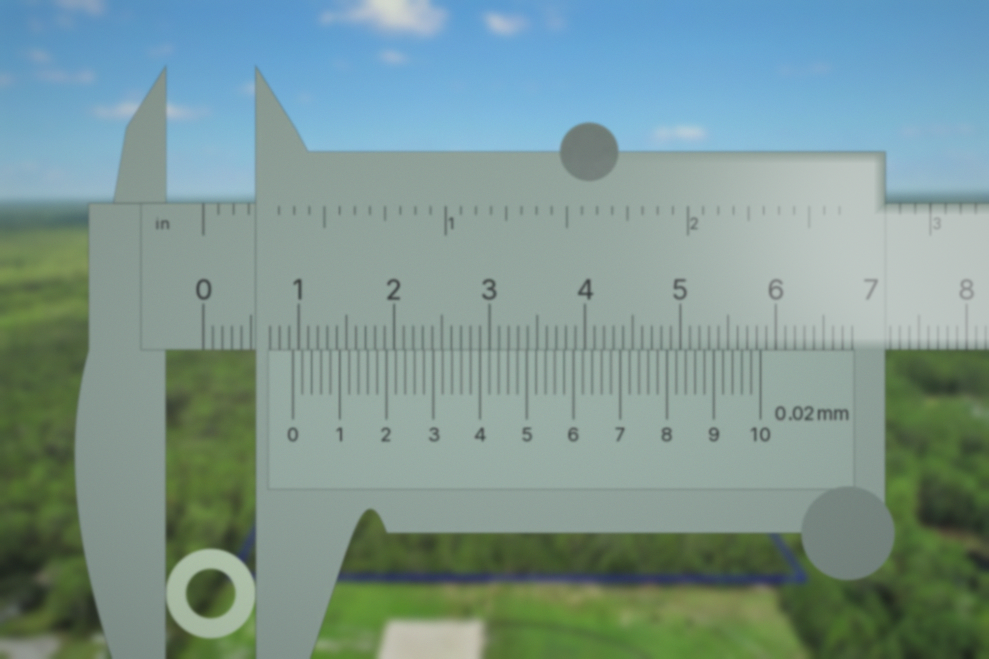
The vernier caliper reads 9.4 mm
